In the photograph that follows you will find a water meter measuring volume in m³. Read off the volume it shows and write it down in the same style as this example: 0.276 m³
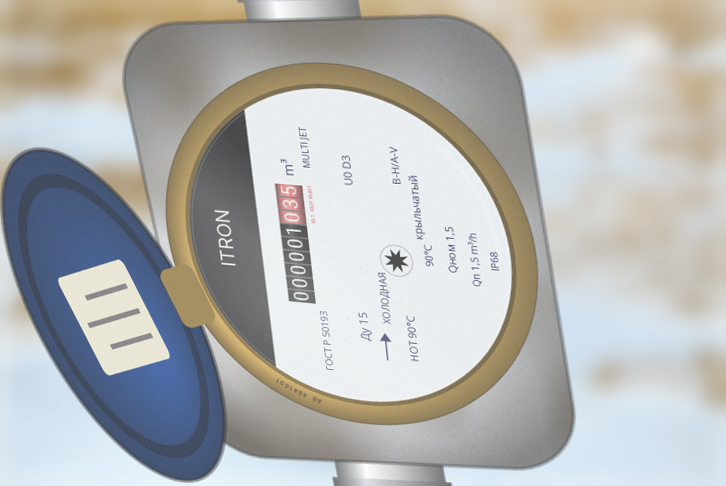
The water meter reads 1.035 m³
